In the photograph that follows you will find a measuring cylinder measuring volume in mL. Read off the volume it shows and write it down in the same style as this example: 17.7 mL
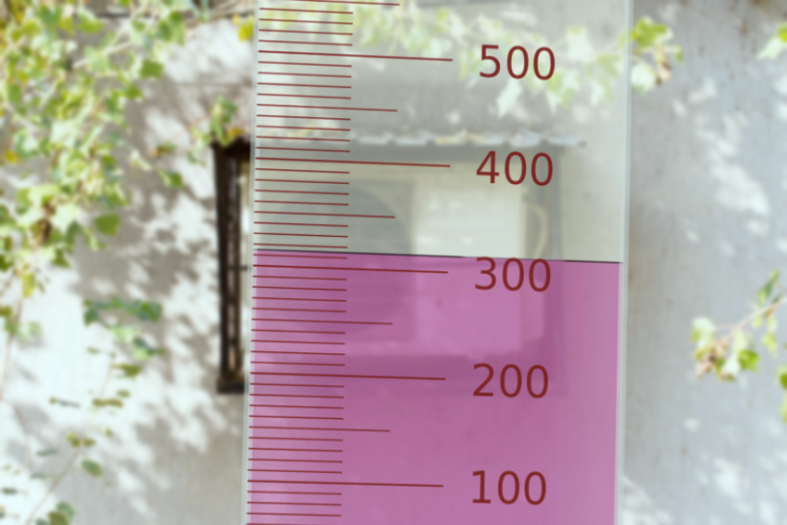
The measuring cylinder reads 315 mL
